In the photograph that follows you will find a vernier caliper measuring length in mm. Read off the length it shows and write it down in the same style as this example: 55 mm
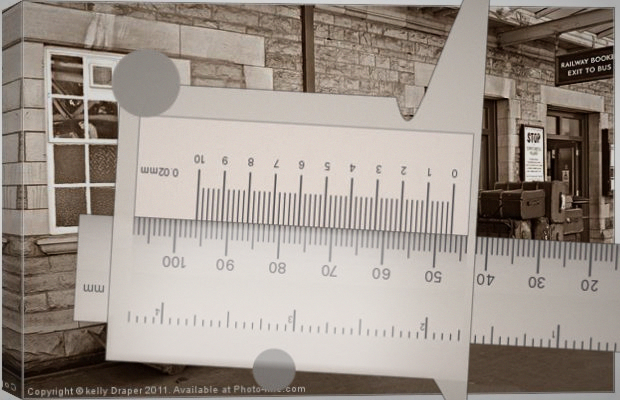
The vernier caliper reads 47.0 mm
